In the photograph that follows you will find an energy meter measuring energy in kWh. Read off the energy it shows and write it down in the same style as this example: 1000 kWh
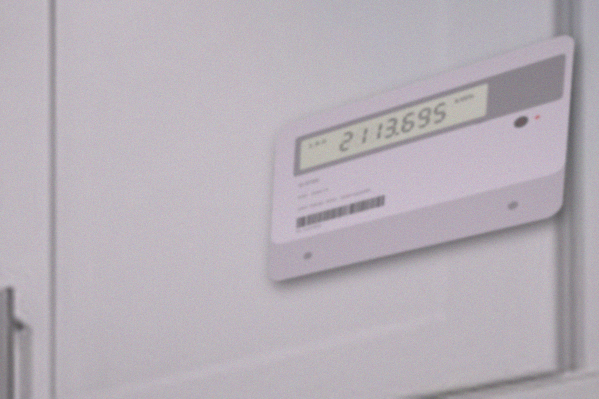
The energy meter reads 2113.695 kWh
